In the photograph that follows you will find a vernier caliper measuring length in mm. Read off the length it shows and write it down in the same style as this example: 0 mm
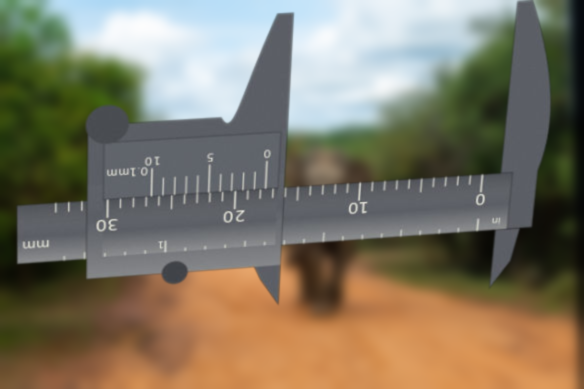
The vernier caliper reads 17.6 mm
